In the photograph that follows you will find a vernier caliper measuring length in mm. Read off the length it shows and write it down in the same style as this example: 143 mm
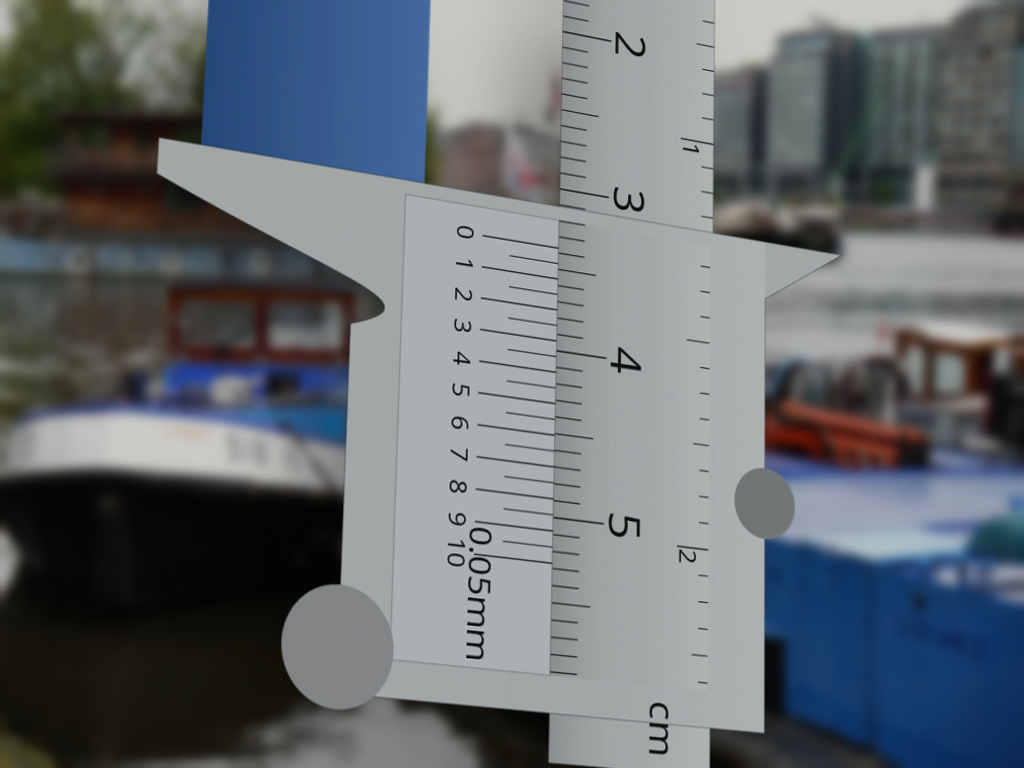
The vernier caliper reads 33.7 mm
